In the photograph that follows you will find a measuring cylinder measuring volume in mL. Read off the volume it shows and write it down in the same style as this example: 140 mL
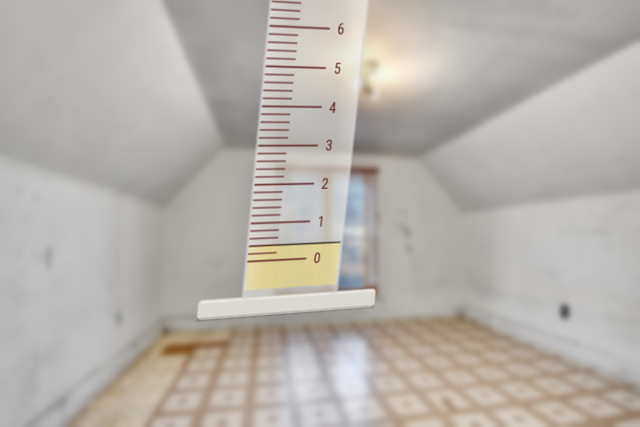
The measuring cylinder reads 0.4 mL
